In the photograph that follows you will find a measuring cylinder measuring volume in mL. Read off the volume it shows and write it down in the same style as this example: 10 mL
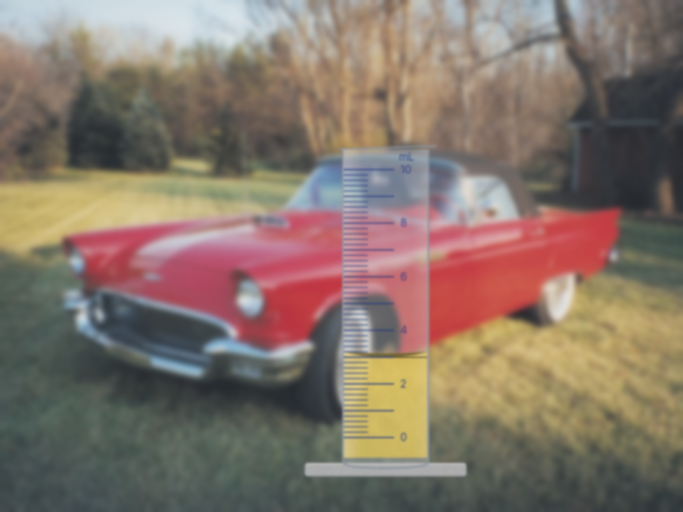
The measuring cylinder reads 3 mL
